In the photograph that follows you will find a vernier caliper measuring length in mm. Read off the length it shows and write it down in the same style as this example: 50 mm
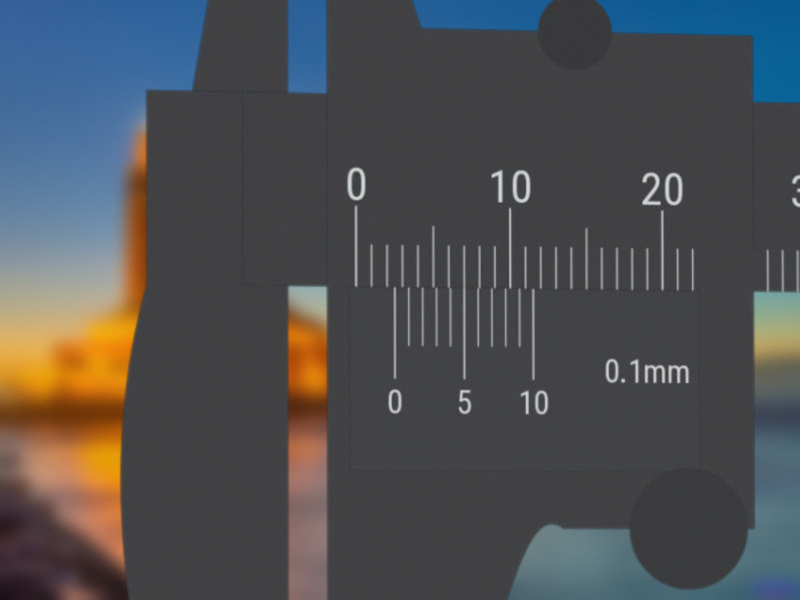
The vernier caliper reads 2.5 mm
